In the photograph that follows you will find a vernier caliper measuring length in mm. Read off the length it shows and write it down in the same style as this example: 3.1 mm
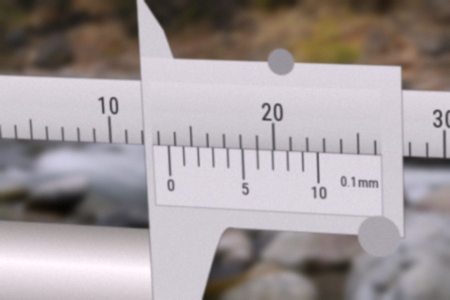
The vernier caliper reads 13.6 mm
